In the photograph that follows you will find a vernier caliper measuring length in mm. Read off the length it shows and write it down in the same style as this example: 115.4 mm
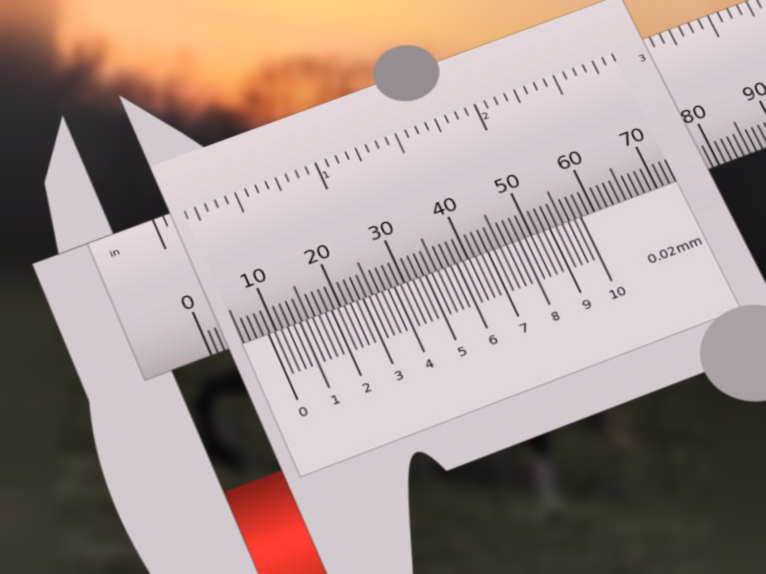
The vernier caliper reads 8.8 mm
